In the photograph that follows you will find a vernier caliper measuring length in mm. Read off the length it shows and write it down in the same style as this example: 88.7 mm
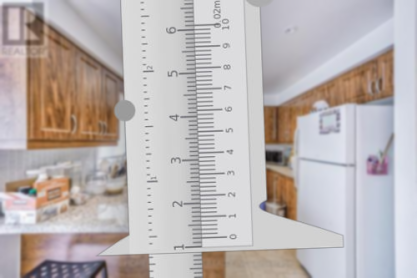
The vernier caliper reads 12.0 mm
